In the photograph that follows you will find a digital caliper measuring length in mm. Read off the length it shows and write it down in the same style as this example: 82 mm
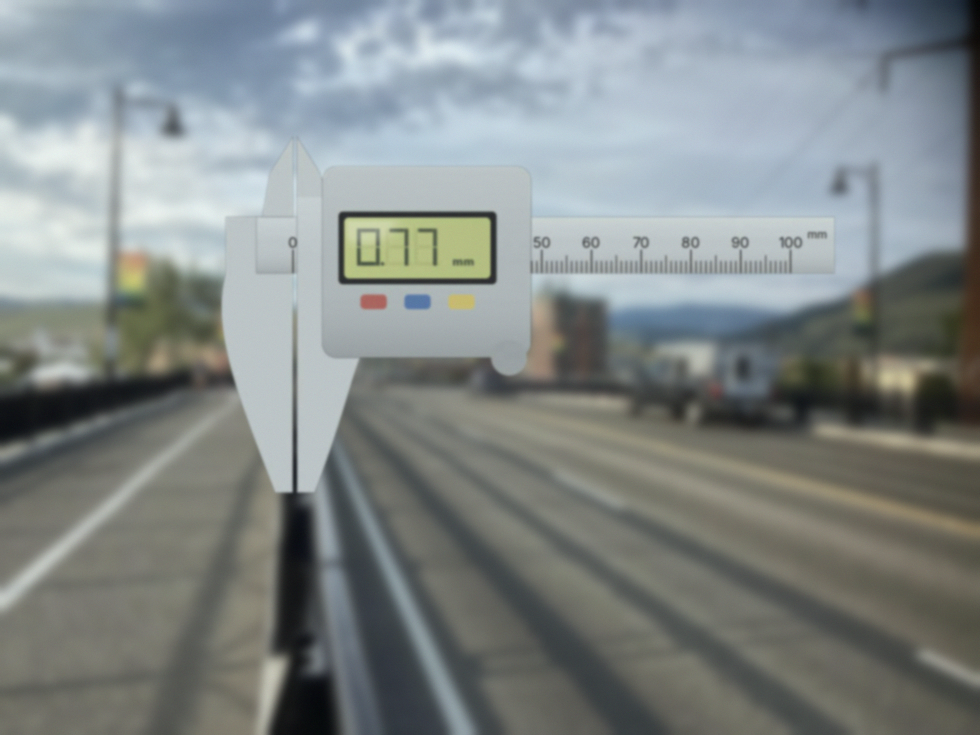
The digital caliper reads 0.77 mm
